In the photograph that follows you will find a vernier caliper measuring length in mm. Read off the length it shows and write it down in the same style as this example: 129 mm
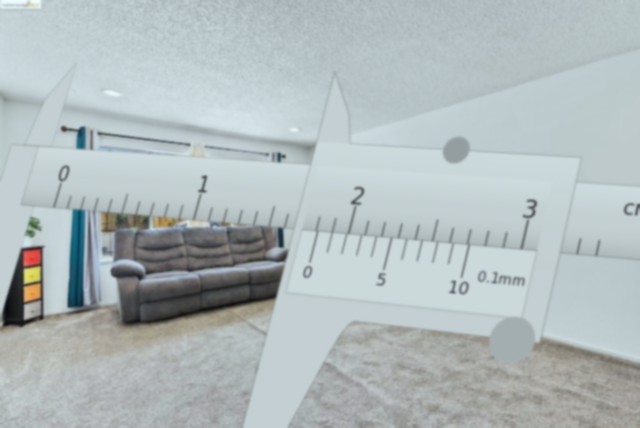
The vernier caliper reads 18.1 mm
